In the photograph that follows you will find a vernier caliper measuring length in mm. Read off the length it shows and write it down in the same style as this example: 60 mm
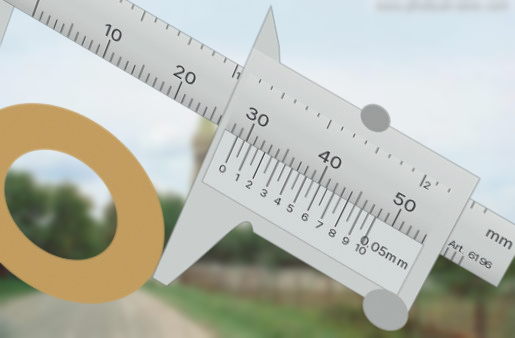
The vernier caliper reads 28.8 mm
